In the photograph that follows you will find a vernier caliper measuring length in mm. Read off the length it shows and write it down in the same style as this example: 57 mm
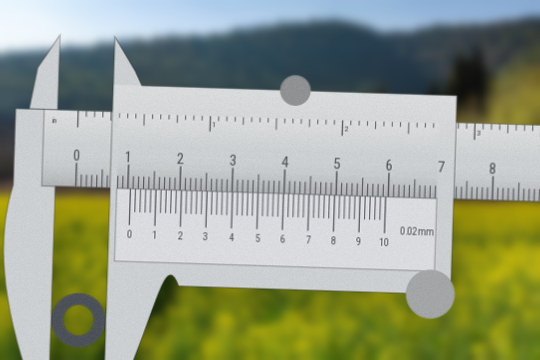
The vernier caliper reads 10.5 mm
